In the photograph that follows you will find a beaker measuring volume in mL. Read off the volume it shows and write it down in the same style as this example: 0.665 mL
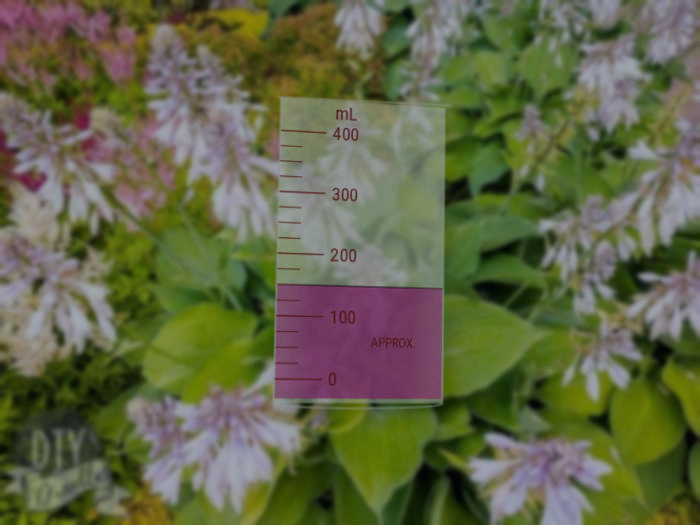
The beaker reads 150 mL
